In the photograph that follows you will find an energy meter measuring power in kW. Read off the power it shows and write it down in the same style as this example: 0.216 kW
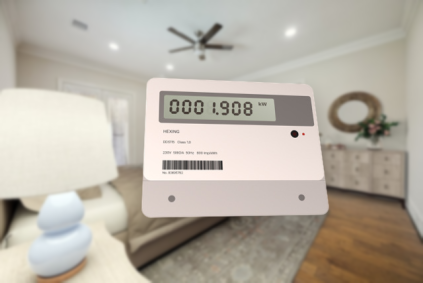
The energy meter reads 1.908 kW
